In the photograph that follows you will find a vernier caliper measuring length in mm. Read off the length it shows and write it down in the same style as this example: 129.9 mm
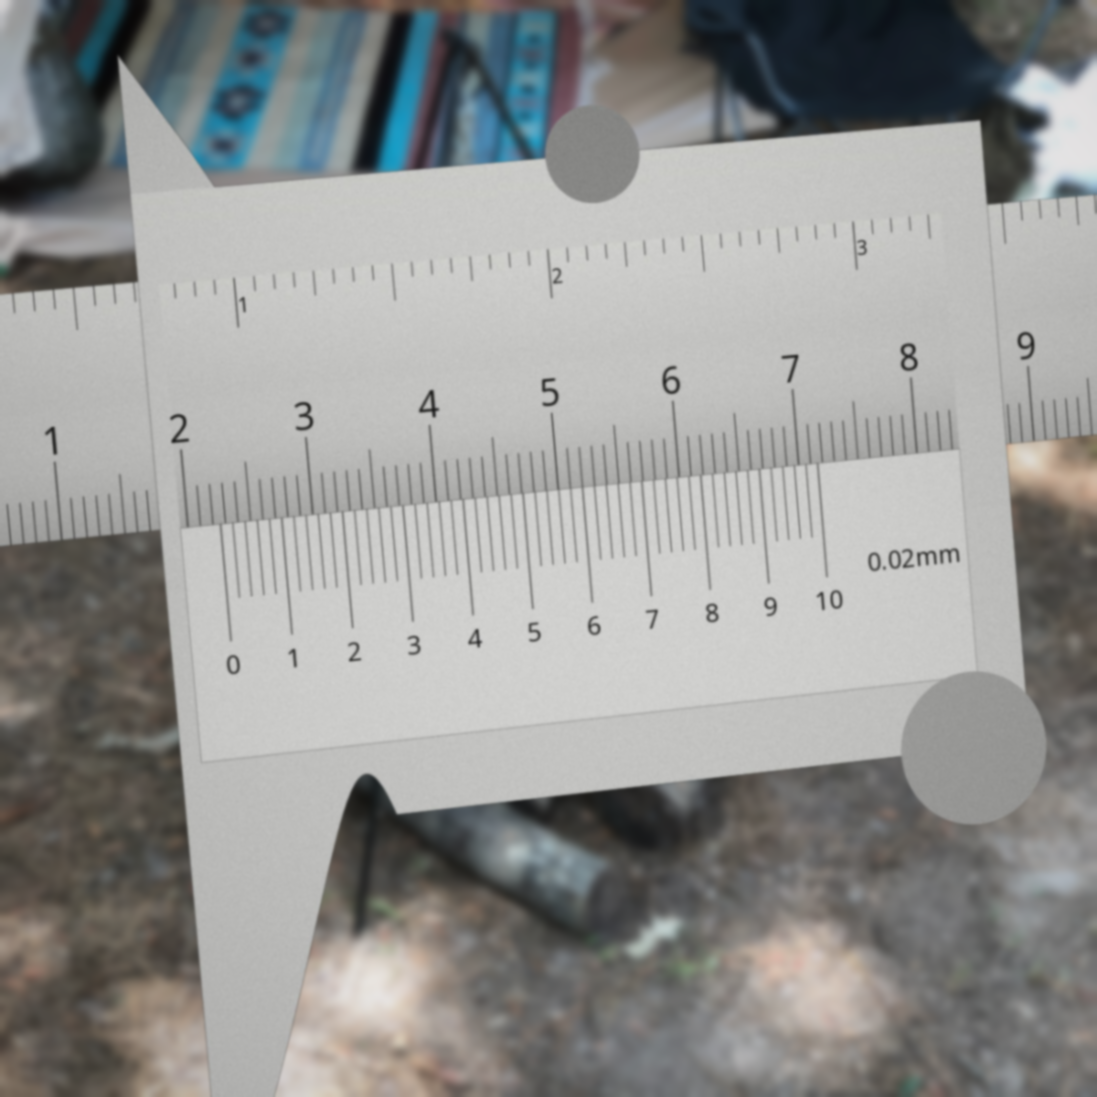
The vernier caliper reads 22.6 mm
